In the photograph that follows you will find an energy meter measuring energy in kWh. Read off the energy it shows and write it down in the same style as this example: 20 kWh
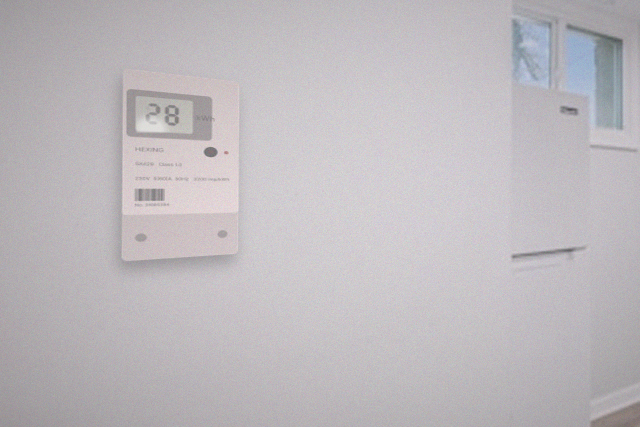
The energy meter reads 28 kWh
